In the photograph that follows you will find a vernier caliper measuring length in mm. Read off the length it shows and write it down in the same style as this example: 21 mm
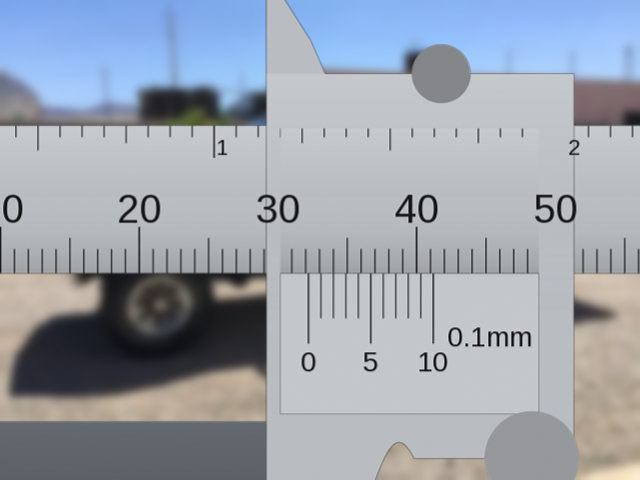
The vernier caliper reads 32.2 mm
